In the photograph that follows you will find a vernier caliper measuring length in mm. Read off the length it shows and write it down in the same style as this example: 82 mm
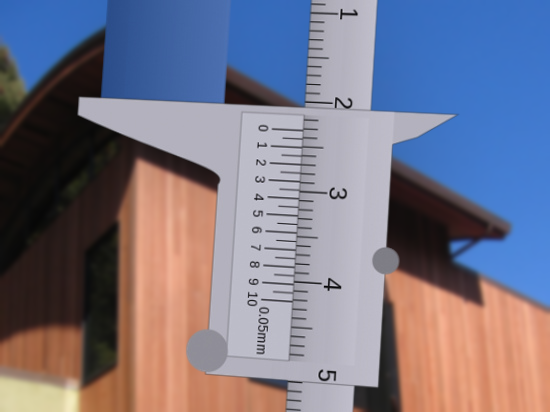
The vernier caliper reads 23.2 mm
